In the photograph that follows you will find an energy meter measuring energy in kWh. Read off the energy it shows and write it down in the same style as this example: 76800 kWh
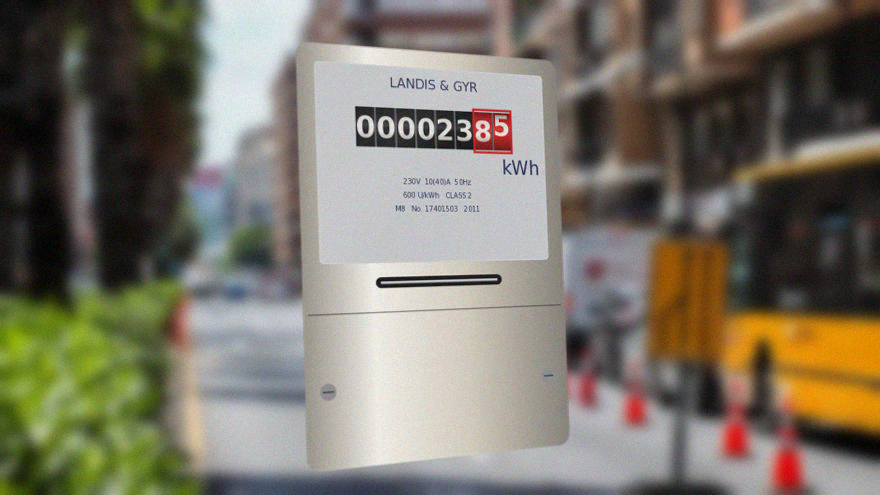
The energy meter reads 23.85 kWh
